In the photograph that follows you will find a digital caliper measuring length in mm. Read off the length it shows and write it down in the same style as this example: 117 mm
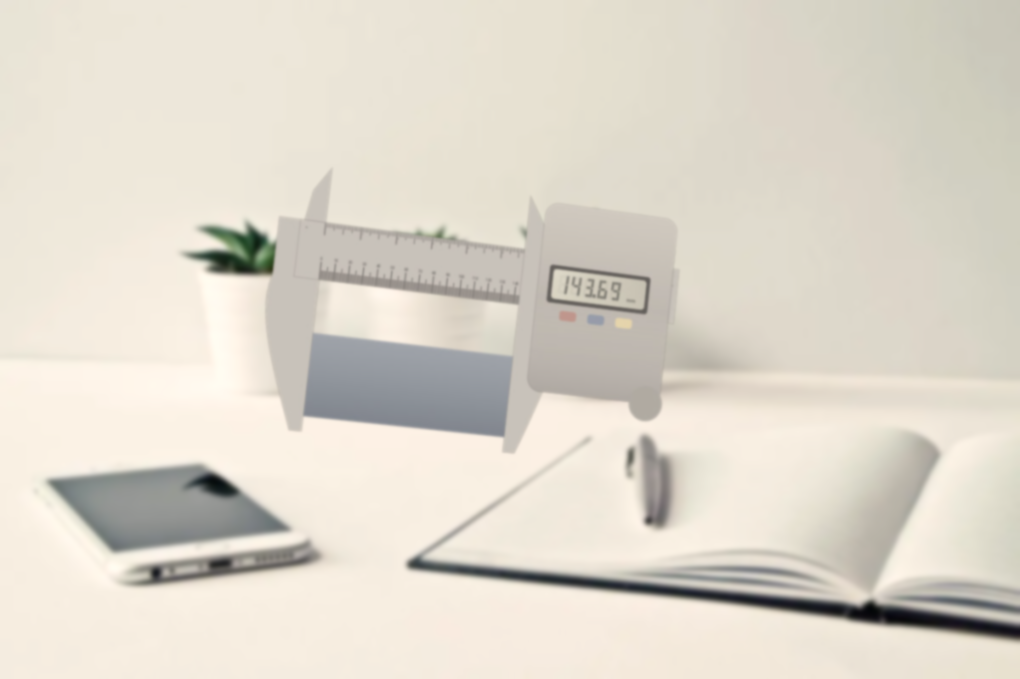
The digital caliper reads 143.69 mm
